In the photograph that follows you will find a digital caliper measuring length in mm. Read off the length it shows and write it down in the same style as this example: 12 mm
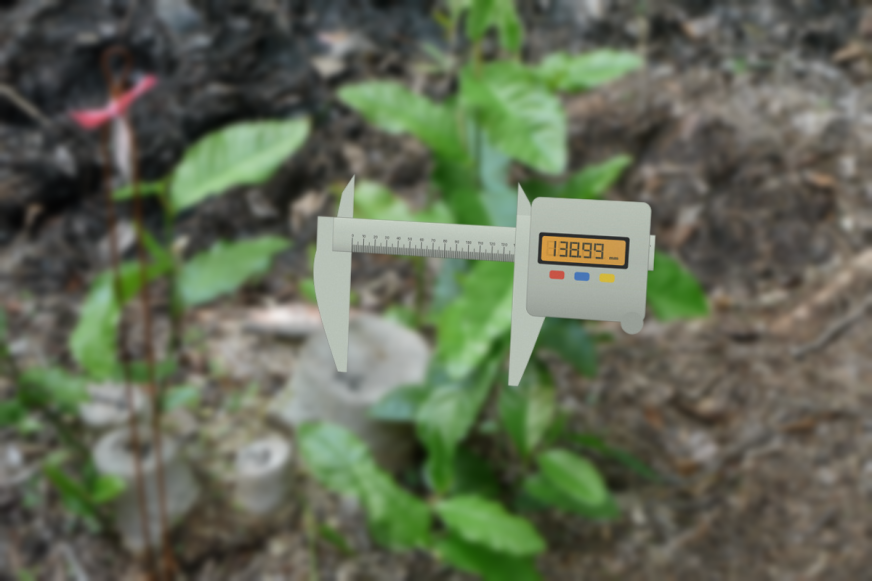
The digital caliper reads 138.99 mm
